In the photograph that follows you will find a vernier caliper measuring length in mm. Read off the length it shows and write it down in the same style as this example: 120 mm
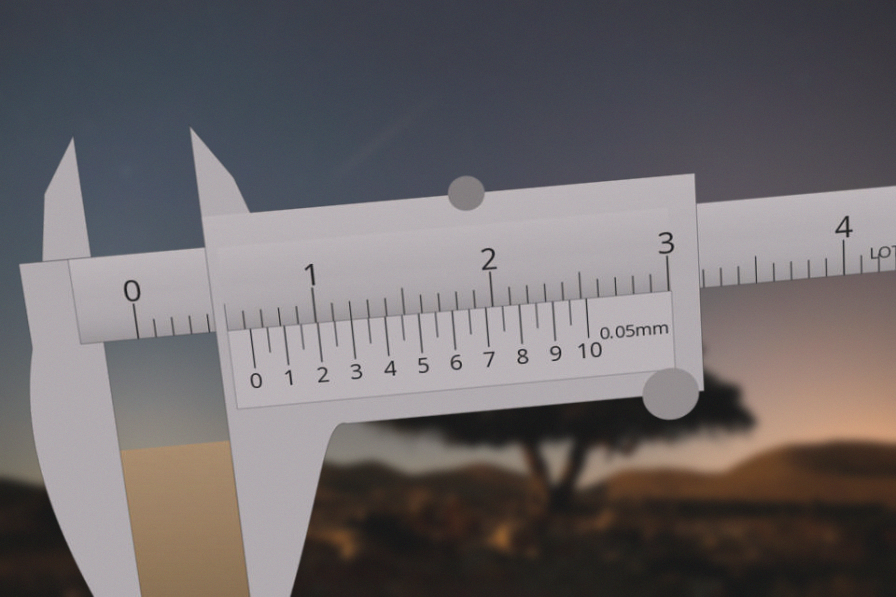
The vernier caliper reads 6.3 mm
